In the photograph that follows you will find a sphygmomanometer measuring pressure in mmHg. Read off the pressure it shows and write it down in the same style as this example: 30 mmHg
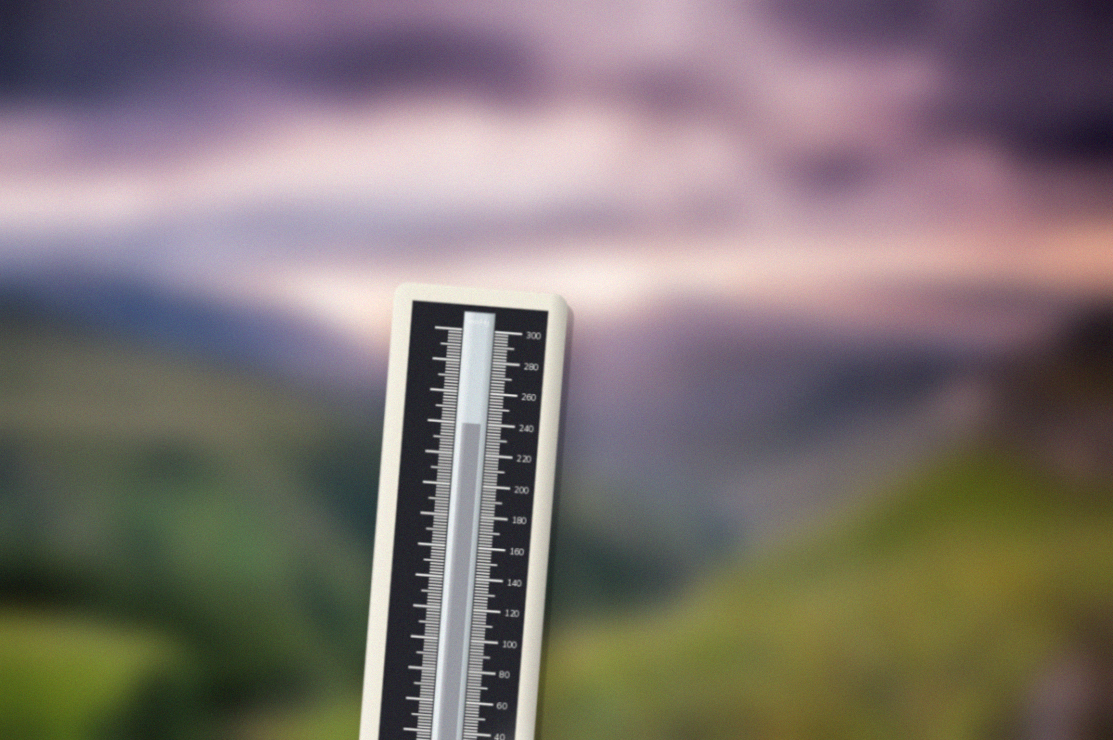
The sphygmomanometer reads 240 mmHg
